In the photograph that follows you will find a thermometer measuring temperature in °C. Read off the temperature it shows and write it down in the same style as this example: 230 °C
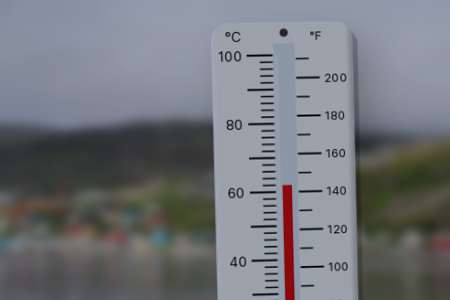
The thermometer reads 62 °C
